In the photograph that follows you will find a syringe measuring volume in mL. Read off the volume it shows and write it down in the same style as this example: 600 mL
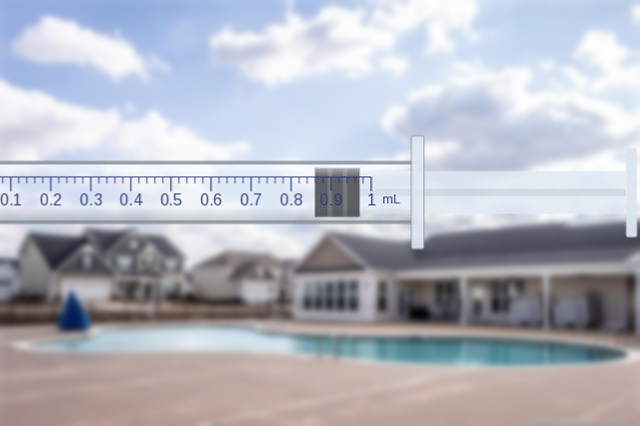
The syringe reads 0.86 mL
